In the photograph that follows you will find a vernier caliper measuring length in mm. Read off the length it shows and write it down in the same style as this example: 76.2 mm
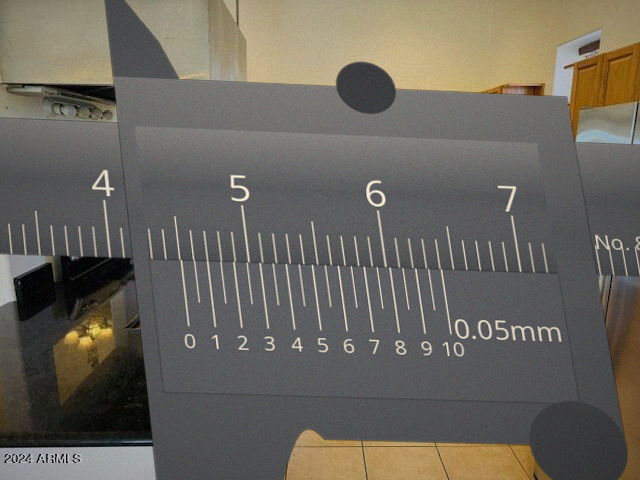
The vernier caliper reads 45.1 mm
